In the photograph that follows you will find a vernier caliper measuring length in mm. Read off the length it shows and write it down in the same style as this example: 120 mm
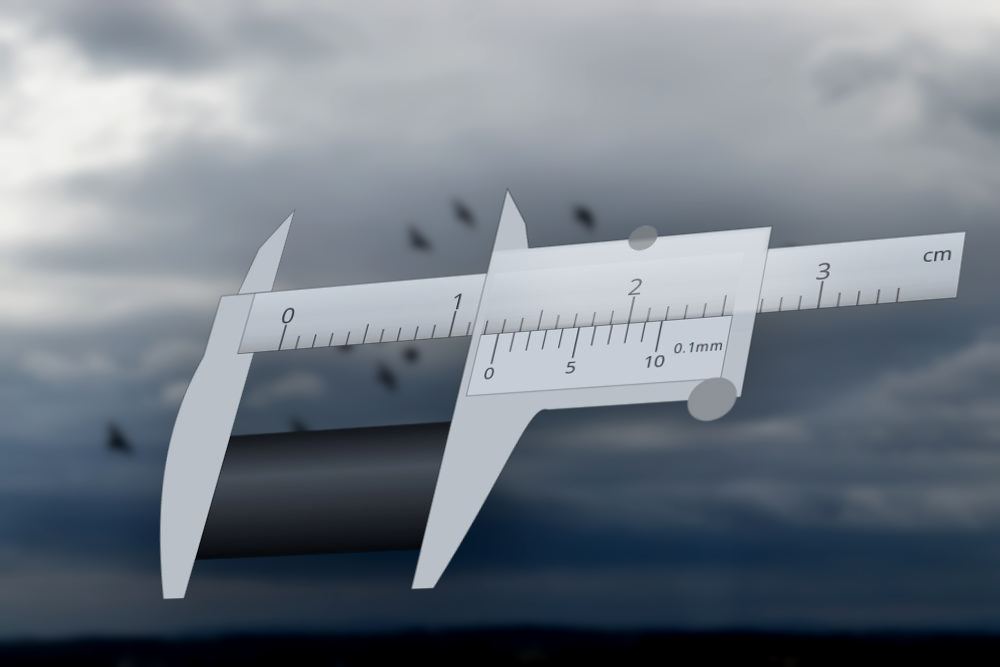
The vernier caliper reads 12.8 mm
